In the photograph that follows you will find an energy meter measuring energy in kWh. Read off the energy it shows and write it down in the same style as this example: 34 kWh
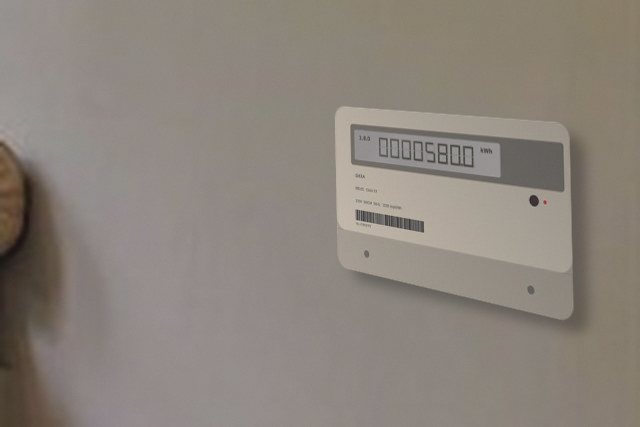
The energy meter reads 580.0 kWh
